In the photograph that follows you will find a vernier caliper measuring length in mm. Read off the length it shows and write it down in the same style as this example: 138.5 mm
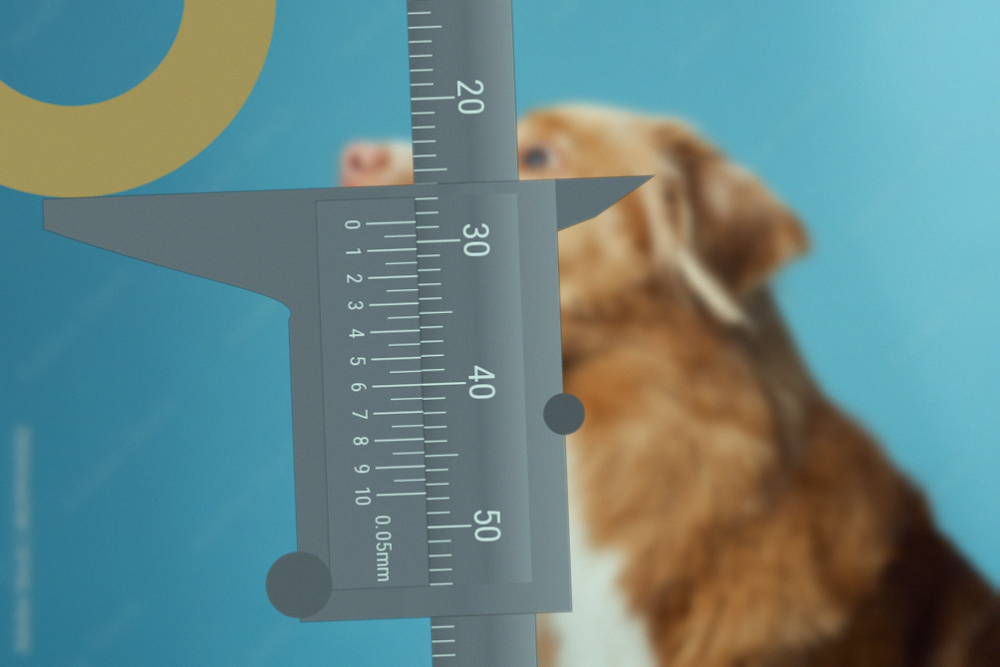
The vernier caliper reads 28.6 mm
